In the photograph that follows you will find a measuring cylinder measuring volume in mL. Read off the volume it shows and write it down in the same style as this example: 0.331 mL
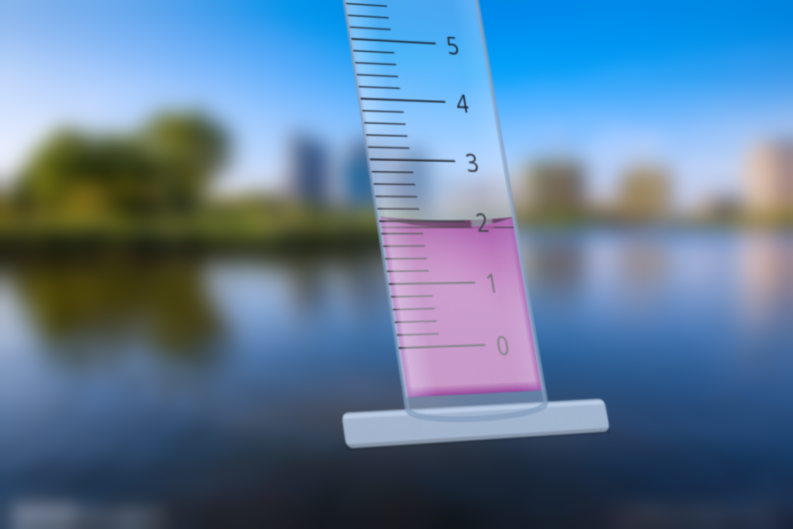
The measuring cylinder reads 1.9 mL
